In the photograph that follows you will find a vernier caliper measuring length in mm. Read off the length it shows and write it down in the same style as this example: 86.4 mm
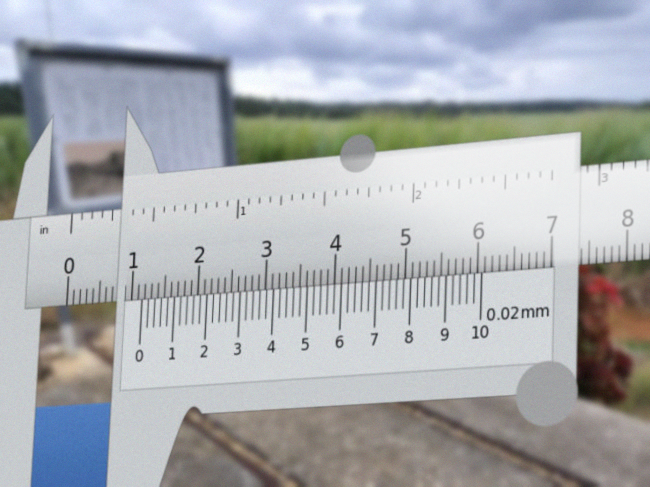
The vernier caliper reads 11.6 mm
